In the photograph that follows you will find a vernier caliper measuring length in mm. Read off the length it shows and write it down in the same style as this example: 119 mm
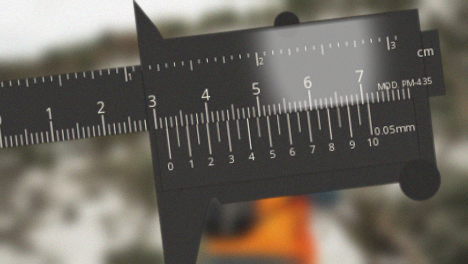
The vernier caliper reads 32.0 mm
